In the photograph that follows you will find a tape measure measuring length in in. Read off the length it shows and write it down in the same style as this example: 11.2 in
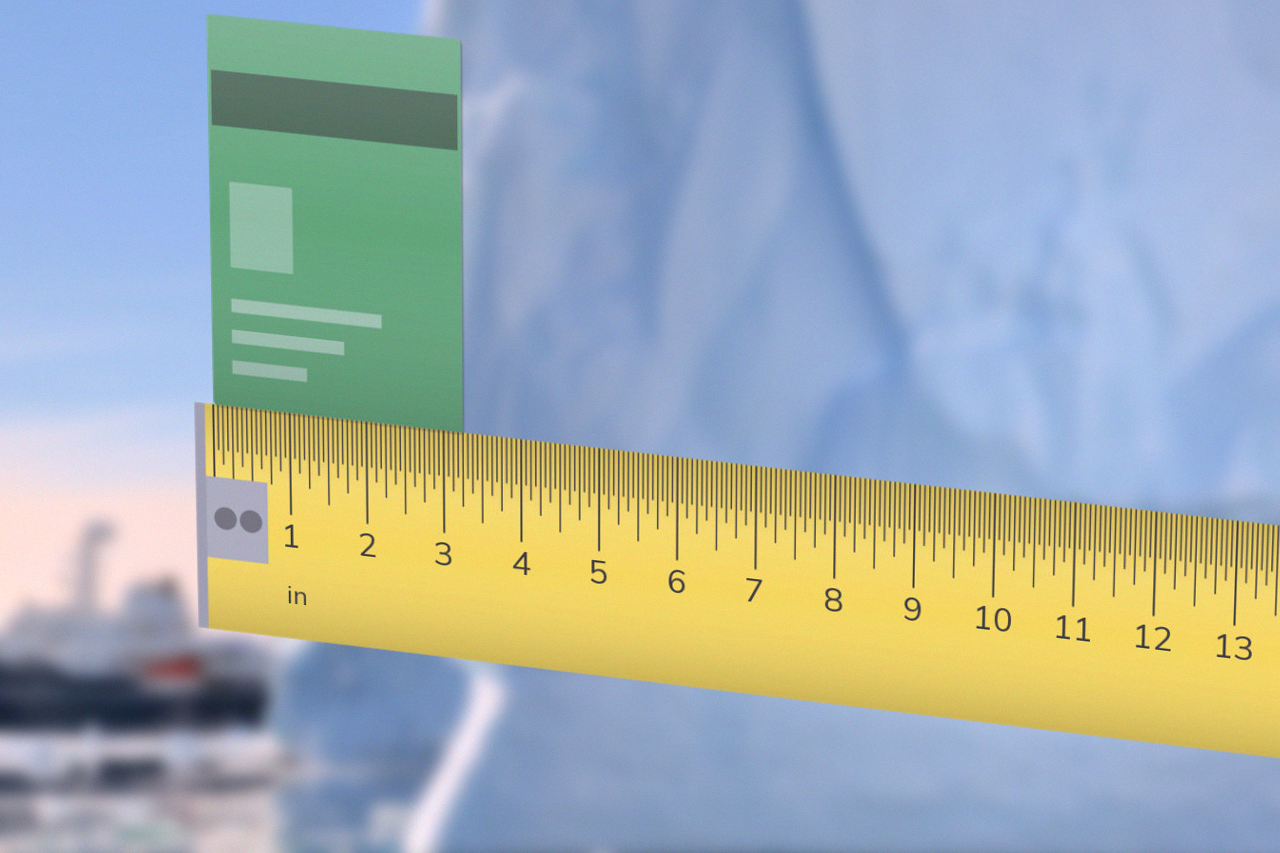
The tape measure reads 3.25 in
